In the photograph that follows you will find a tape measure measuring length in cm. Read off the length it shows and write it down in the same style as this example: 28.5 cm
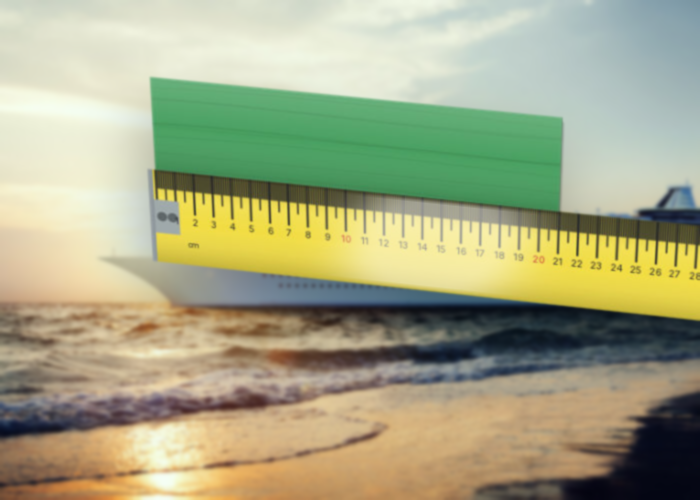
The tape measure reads 21 cm
